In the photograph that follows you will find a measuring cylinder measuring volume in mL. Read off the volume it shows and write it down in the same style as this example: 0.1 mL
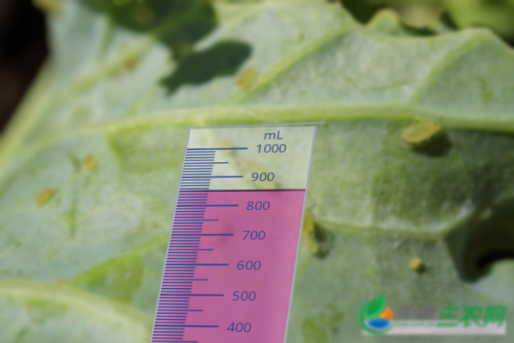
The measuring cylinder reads 850 mL
